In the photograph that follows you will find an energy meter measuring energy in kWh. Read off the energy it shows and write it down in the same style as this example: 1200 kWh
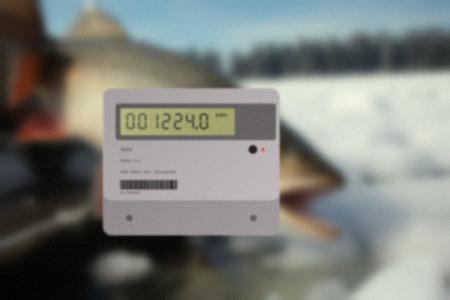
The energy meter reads 1224.0 kWh
